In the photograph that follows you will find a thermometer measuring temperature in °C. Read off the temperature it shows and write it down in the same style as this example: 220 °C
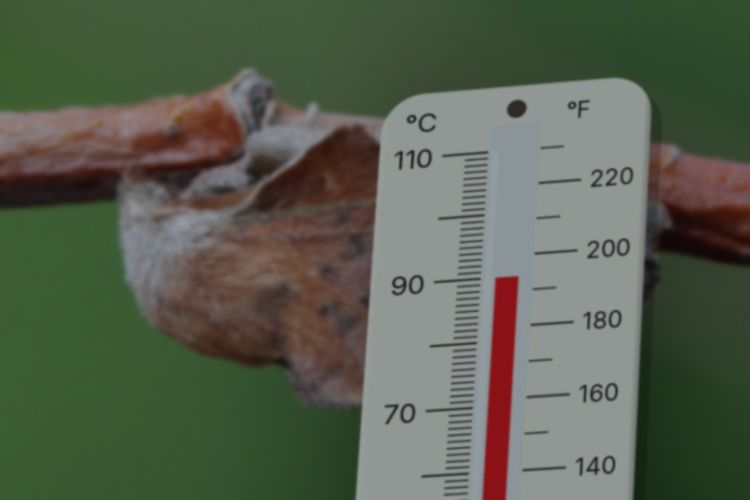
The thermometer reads 90 °C
